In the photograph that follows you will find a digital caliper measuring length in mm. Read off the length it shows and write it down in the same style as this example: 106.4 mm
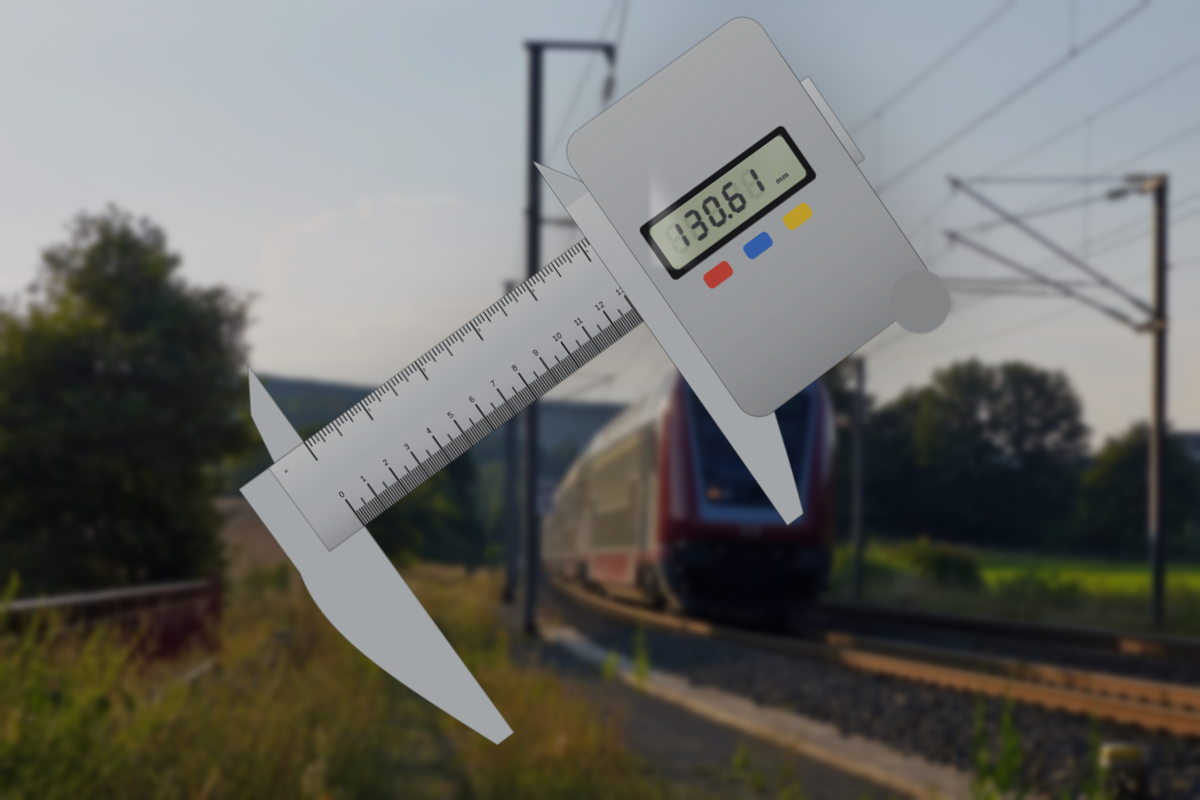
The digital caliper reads 130.61 mm
